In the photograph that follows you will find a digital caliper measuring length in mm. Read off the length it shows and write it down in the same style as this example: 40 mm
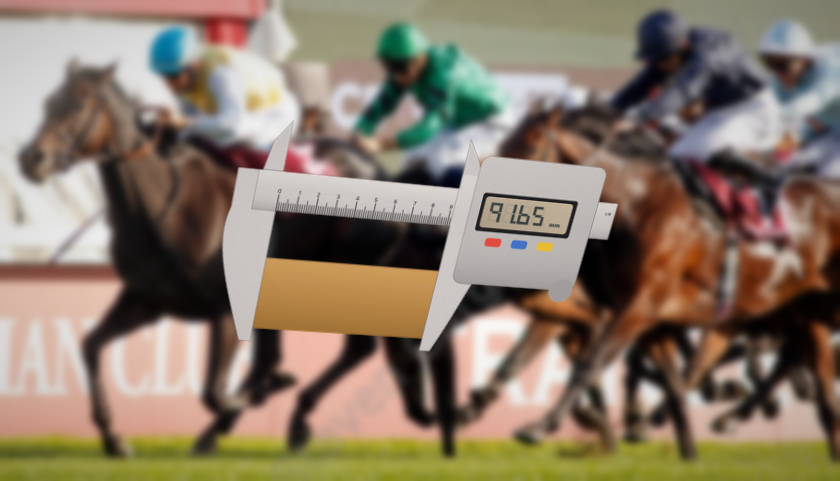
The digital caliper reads 91.65 mm
